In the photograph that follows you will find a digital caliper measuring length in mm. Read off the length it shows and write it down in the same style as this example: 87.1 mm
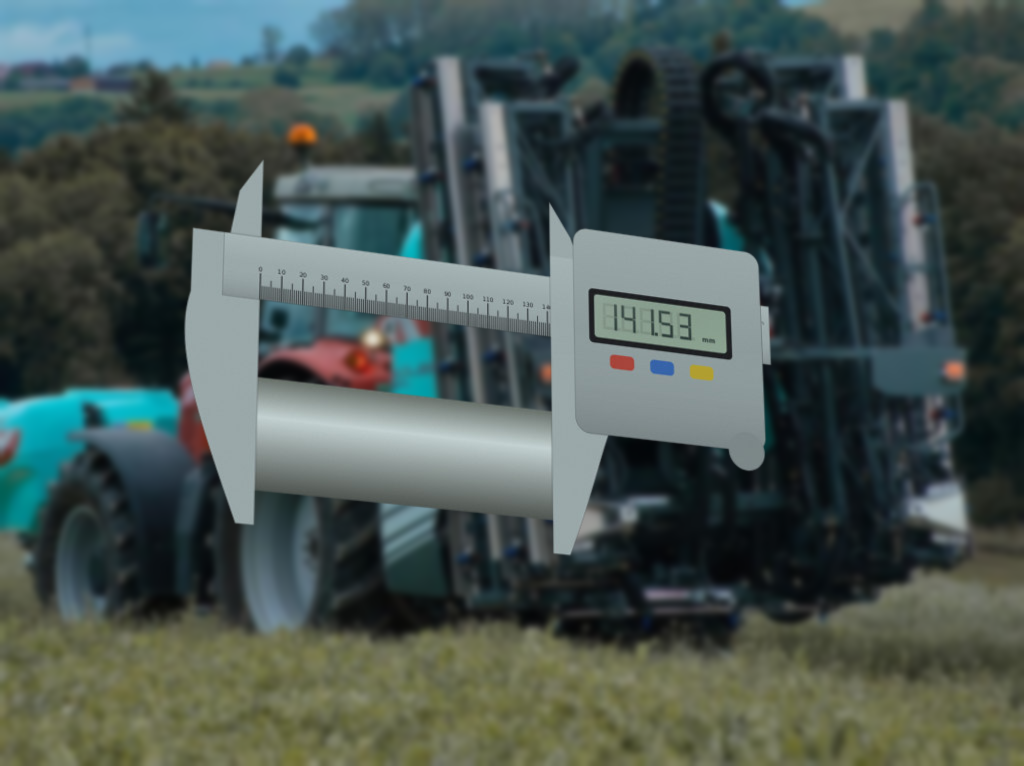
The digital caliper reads 141.53 mm
